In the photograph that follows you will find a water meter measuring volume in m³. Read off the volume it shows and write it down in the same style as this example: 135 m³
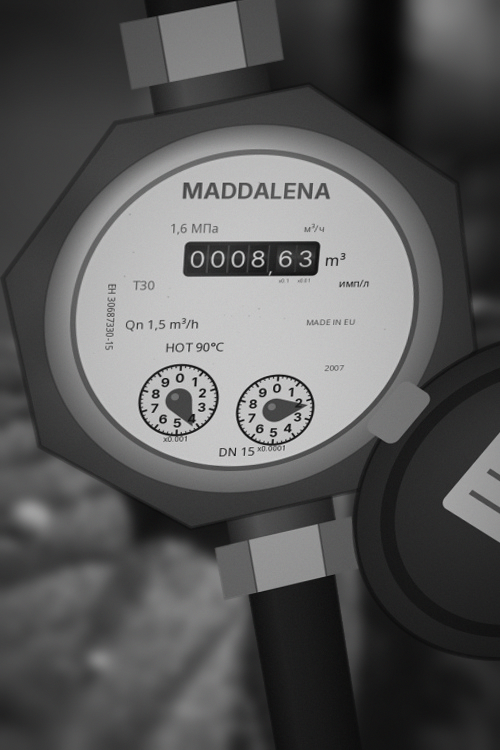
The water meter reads 8.6342 m³
